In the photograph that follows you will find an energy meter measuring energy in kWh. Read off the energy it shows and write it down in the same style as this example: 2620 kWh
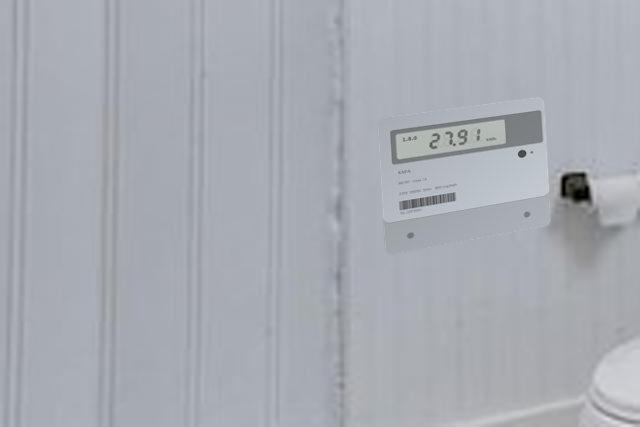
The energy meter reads 27.91 kWh
